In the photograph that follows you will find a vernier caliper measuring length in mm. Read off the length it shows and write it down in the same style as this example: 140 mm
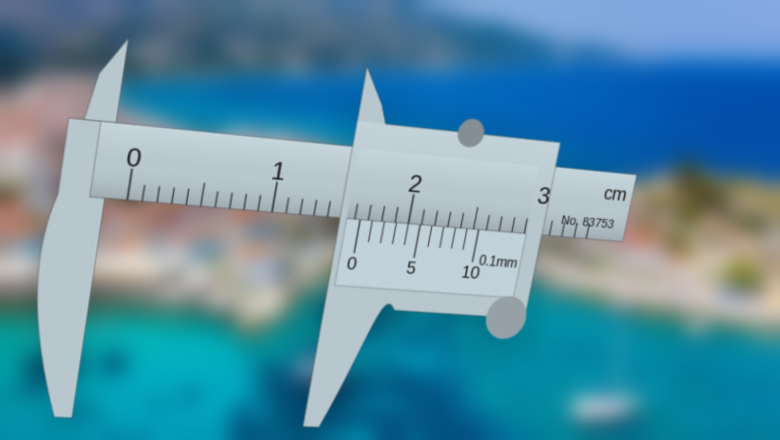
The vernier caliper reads 16.4 mm
